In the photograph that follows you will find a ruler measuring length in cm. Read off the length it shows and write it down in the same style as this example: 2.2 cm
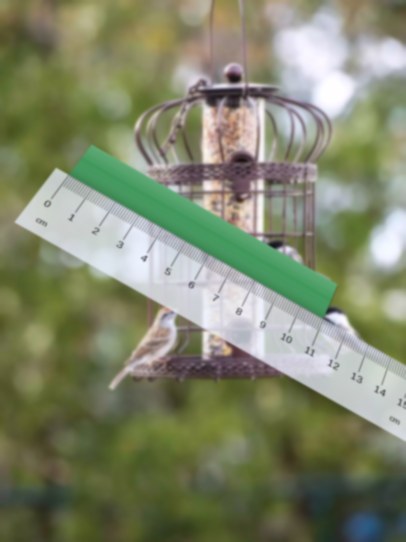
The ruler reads 11 cm
